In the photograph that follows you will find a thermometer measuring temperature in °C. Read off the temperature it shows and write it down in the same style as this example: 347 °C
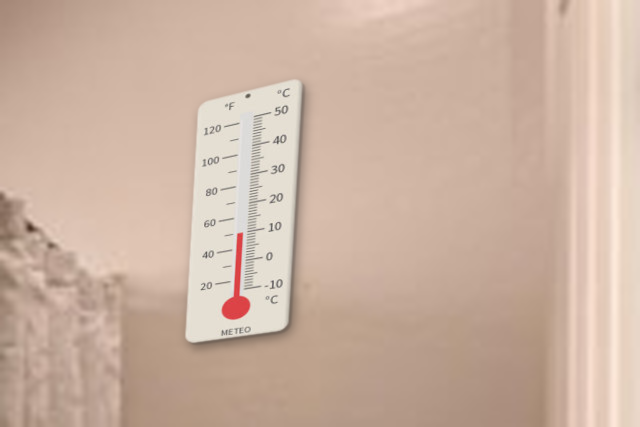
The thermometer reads 10 °C
